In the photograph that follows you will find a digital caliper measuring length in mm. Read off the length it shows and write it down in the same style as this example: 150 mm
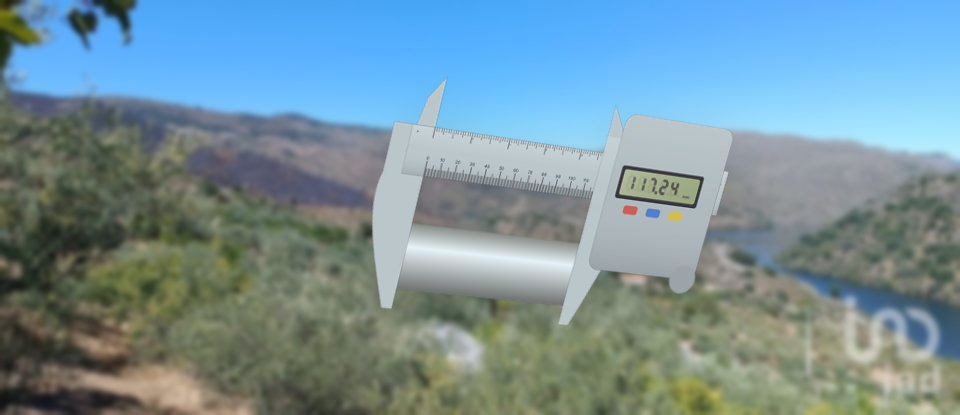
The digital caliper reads 117.24 mm
